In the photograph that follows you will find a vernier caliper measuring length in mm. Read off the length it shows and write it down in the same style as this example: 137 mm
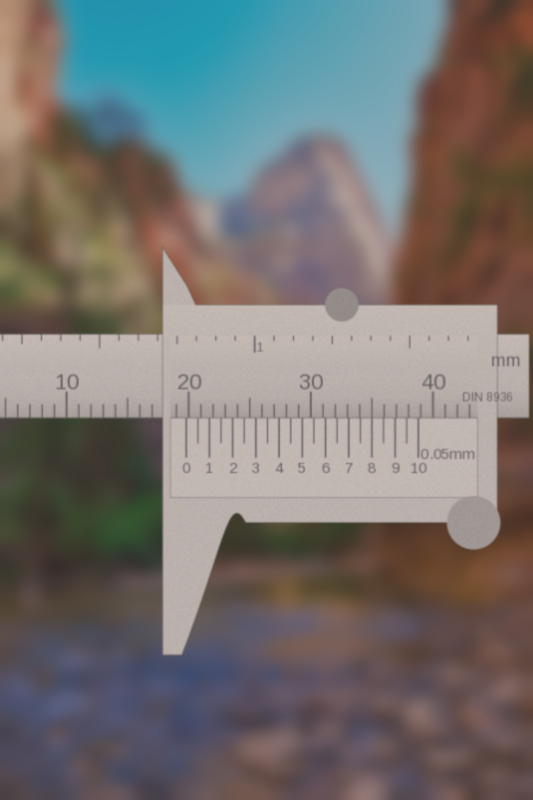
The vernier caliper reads 19.8 mm
